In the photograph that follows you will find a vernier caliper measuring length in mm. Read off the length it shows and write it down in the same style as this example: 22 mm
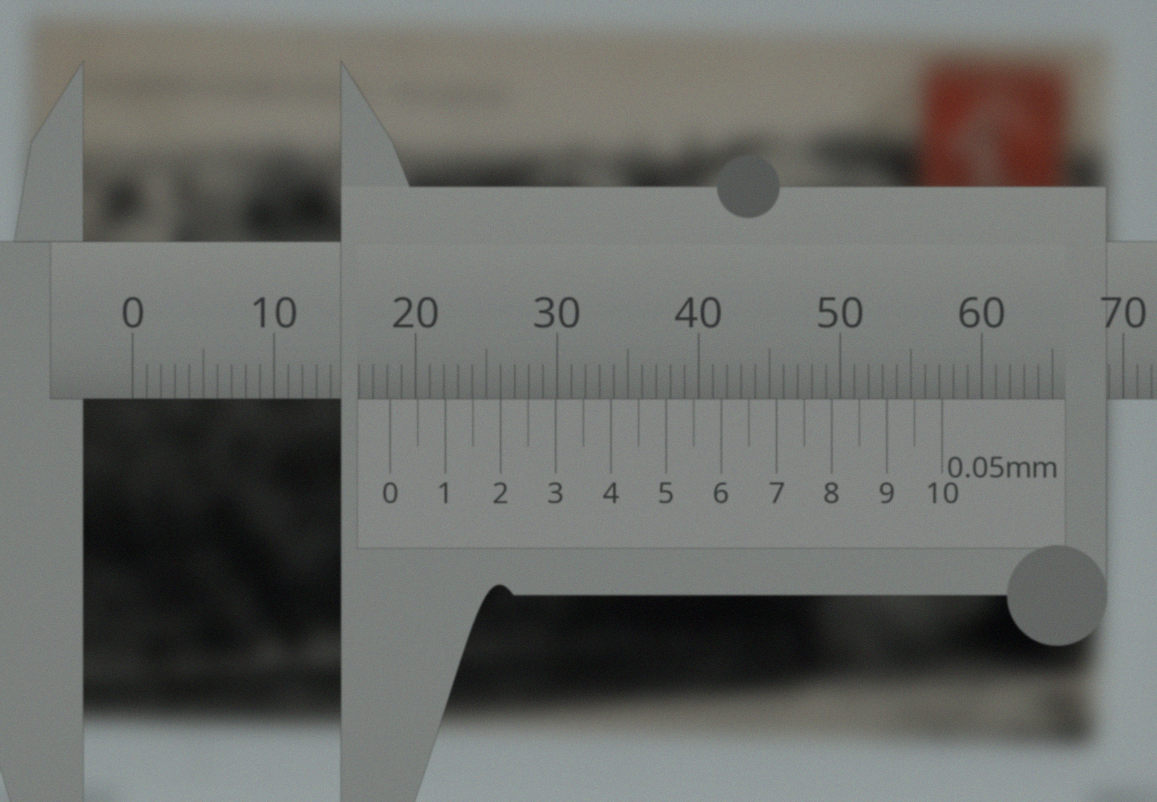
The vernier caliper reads 18.2 mm
